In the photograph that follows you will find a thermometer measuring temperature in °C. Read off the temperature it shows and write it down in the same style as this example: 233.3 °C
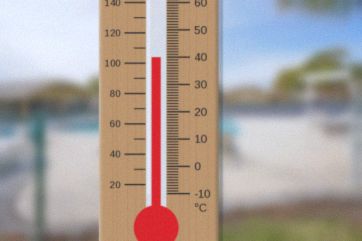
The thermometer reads 40 °C
